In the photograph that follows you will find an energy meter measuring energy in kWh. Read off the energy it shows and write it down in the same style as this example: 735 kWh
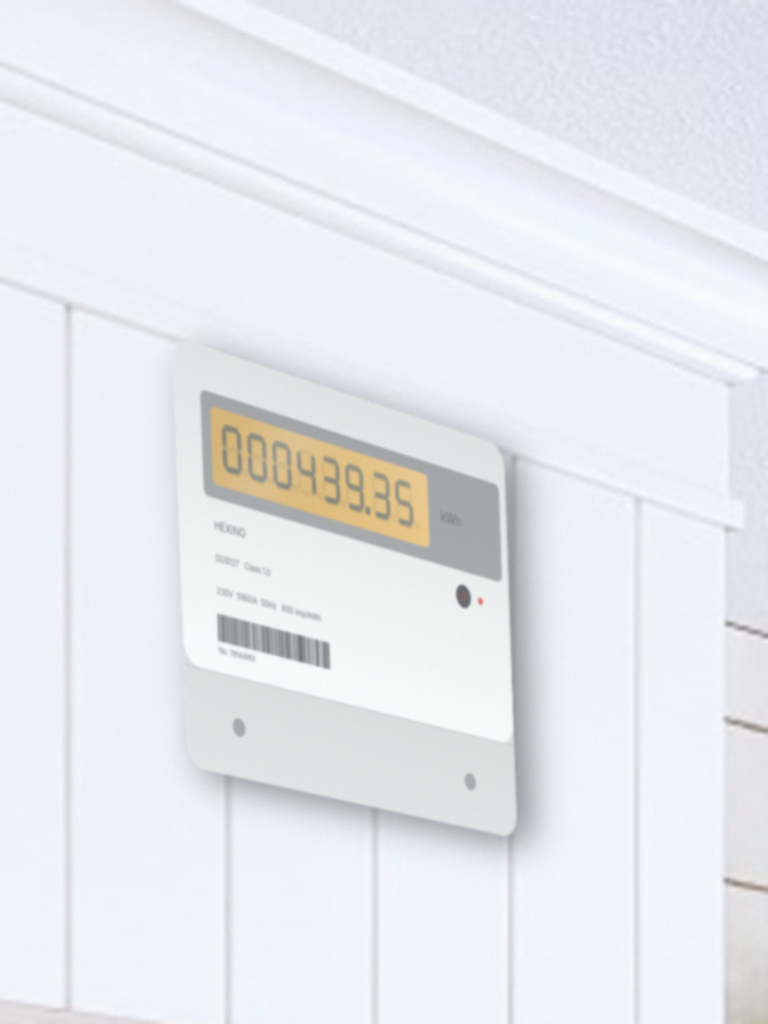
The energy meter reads 439.35 kWh
